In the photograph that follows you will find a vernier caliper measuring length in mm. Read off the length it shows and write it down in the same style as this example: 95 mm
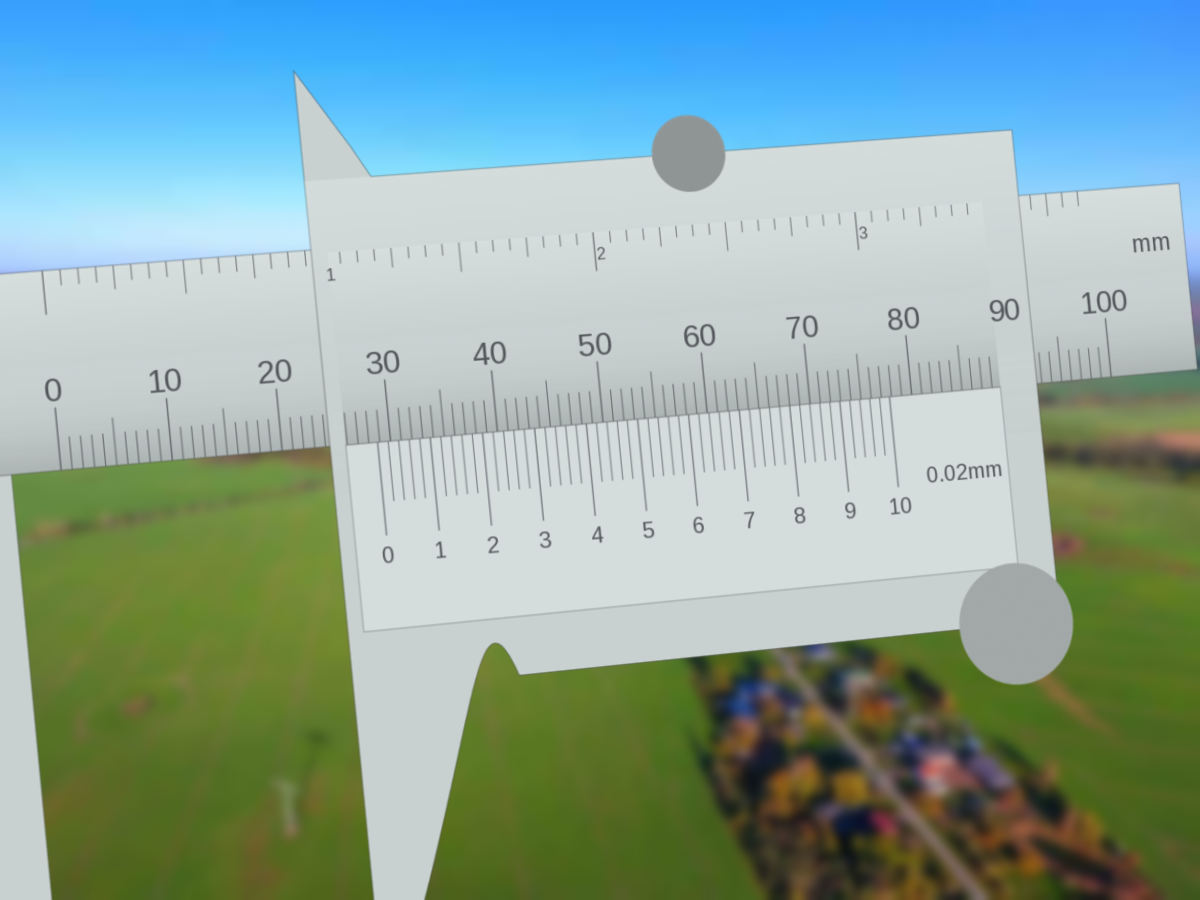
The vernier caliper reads 28.8 mm
